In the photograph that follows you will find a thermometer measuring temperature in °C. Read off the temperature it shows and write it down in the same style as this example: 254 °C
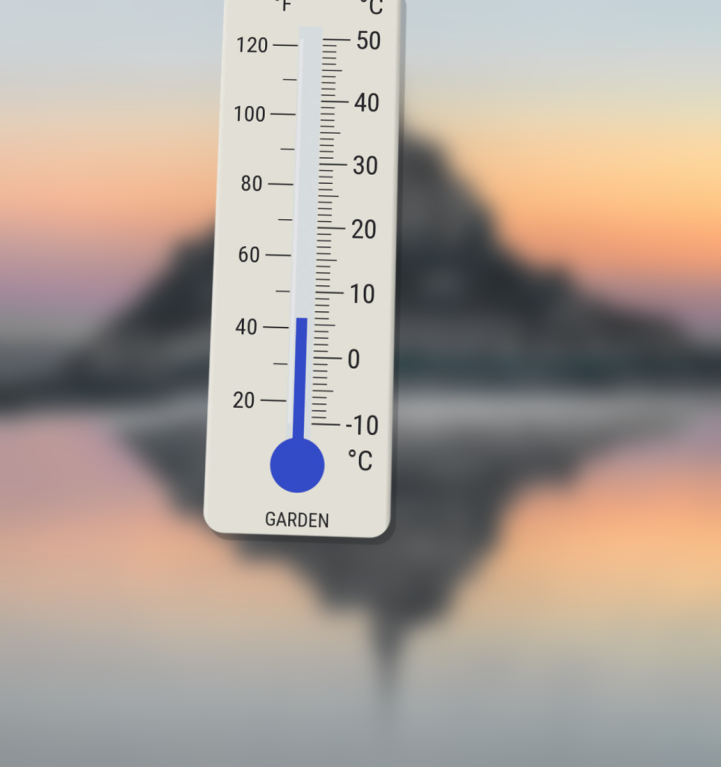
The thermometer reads 6 °C
